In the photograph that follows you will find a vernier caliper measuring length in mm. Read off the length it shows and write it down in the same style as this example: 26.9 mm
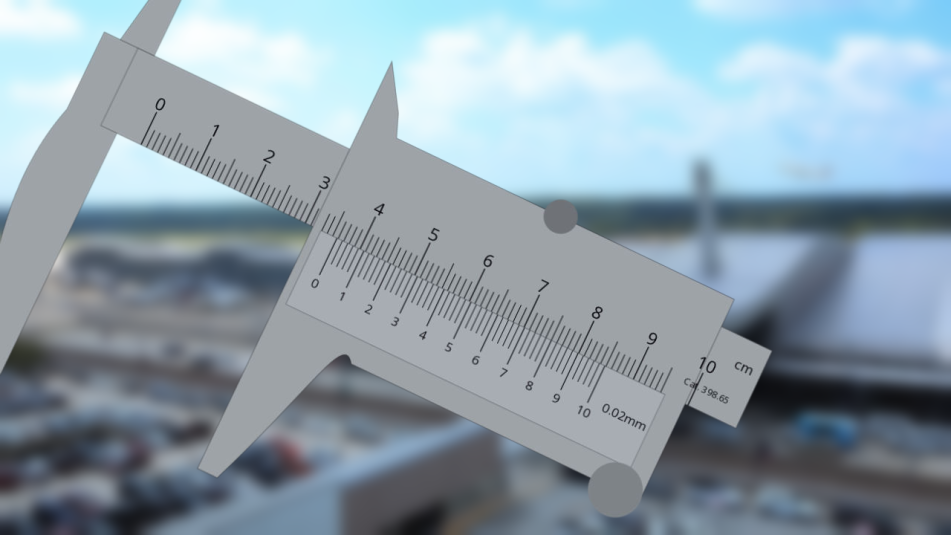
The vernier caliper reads 35.8 mm
